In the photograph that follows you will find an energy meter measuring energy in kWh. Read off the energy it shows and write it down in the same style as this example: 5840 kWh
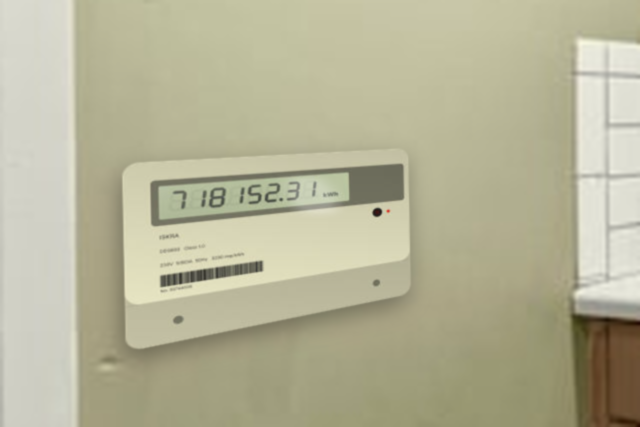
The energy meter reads 718152.31 kWh
